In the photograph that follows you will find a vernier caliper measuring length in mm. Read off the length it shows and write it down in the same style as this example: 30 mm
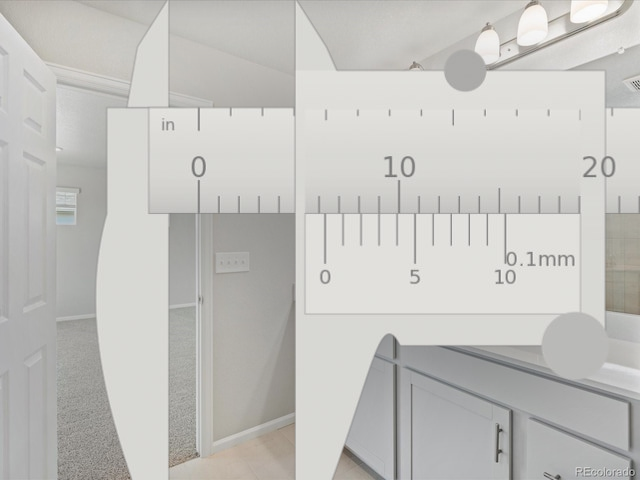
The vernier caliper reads 6.3 mm
